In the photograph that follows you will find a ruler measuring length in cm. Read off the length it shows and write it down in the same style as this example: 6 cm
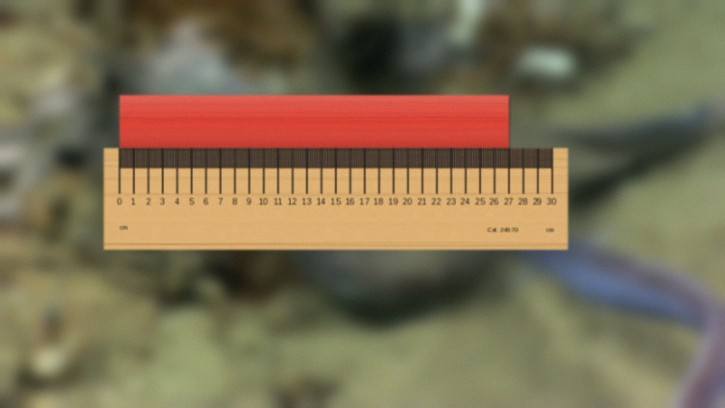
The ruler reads 27 cm
